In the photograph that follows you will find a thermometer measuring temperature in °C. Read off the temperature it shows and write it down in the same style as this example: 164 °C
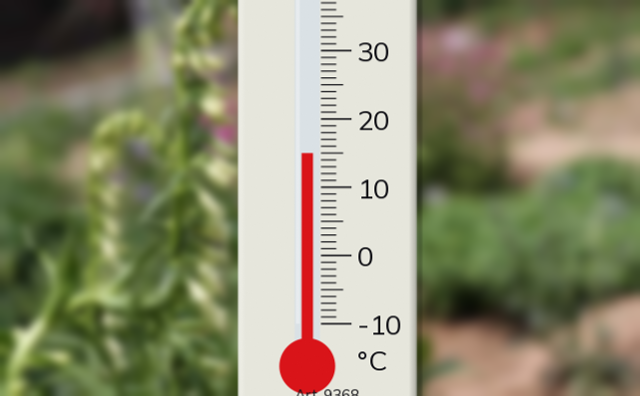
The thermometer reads 15 °C
